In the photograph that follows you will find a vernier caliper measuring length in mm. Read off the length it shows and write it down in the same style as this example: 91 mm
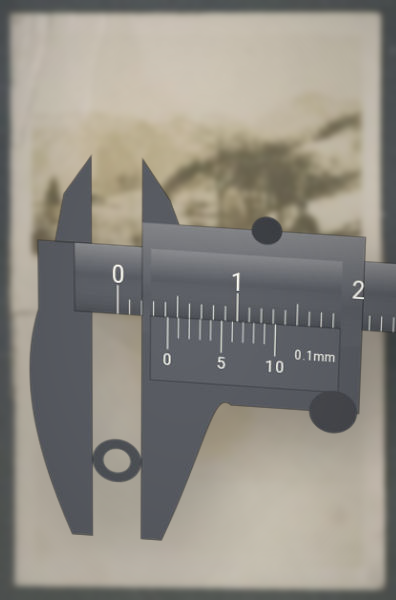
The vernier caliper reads 4.2 mm
